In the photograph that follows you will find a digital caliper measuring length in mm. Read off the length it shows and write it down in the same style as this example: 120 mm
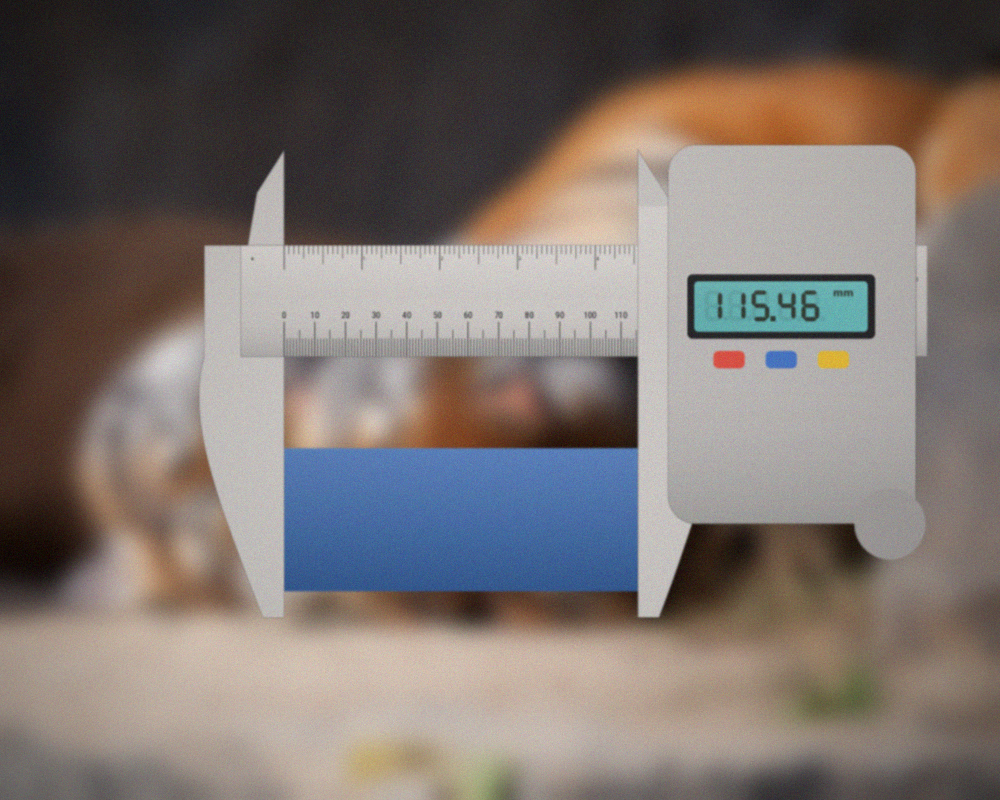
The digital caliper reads 115.46 mm
